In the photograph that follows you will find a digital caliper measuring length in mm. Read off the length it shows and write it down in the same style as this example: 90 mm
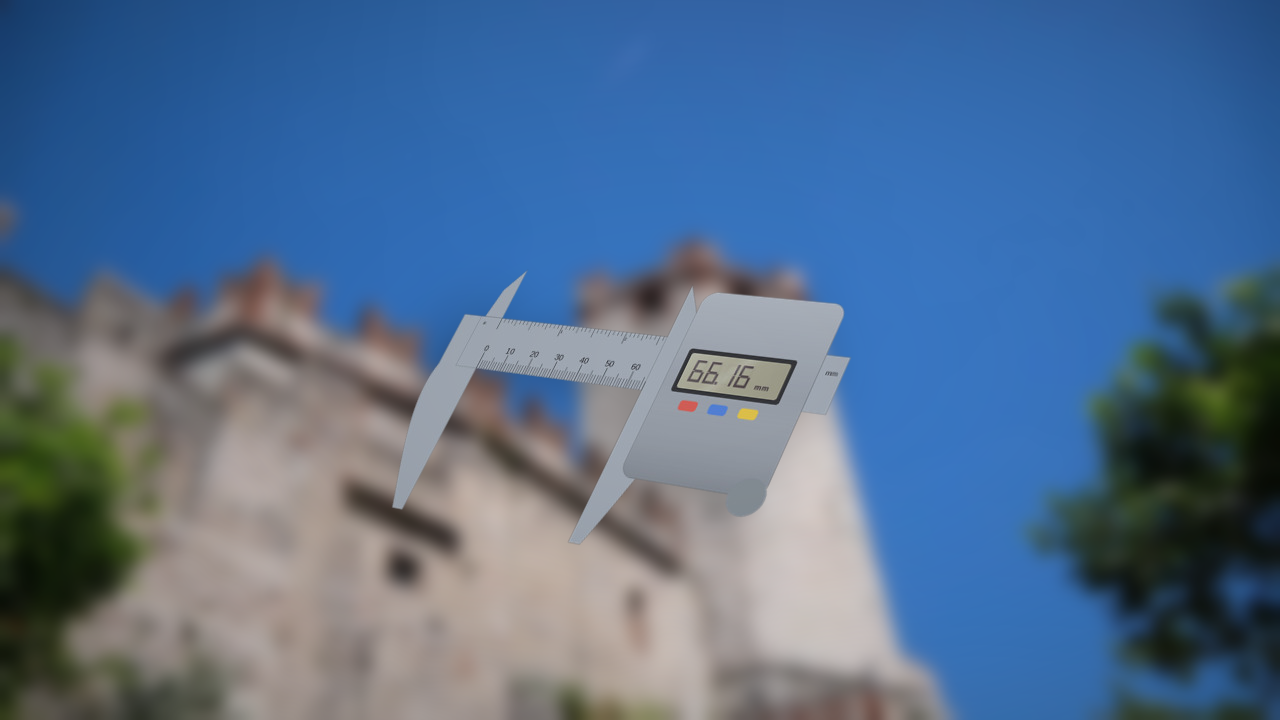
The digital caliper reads 66.16 mm
